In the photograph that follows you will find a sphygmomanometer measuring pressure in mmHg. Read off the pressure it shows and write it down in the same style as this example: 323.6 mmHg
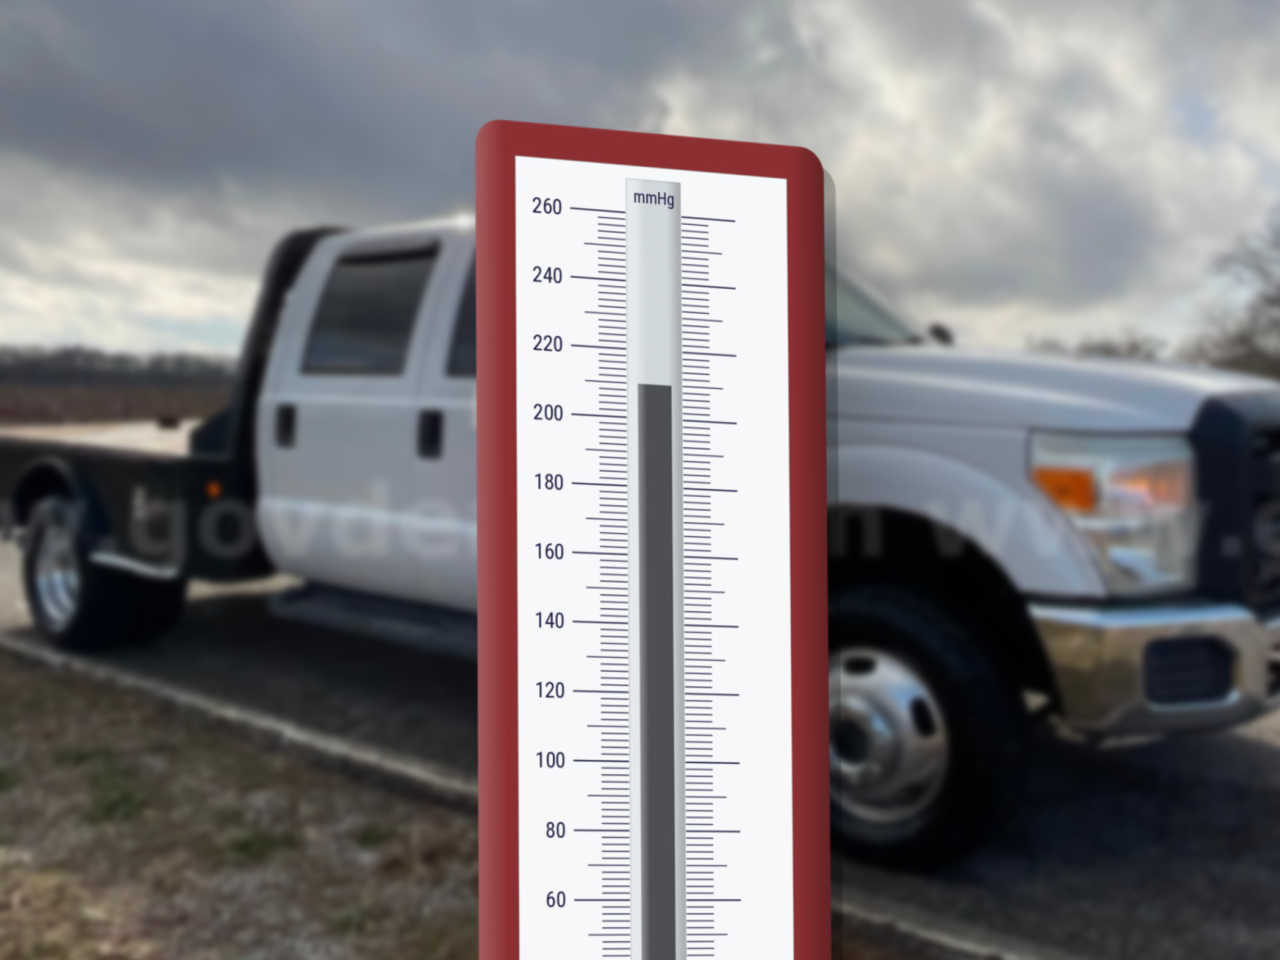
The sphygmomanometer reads 210 mmHg
